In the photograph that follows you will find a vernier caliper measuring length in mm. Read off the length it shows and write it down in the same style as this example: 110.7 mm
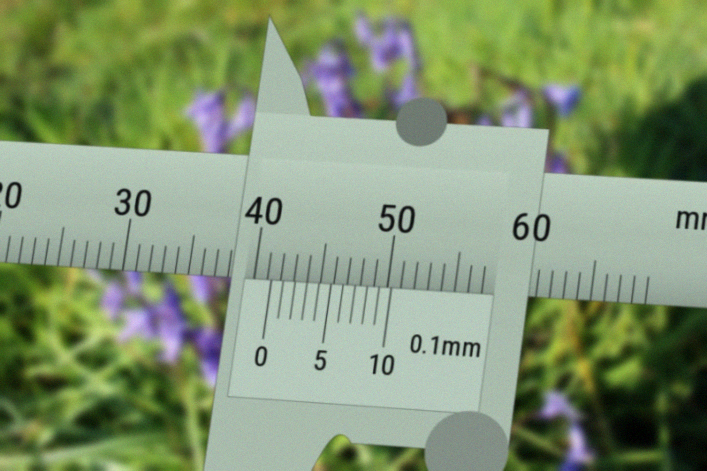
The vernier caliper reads 41.3 mm
